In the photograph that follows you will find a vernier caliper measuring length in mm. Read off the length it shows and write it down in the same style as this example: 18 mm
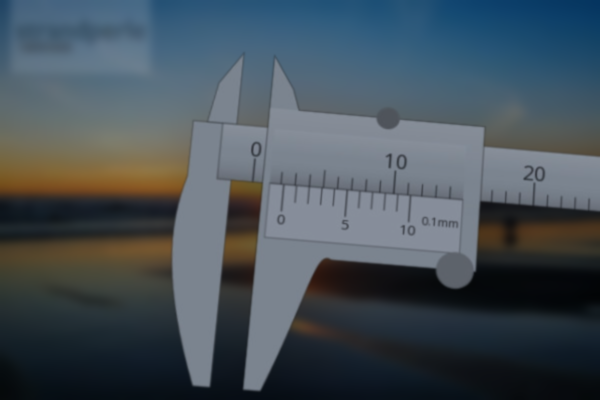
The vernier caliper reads 2.2 mm
